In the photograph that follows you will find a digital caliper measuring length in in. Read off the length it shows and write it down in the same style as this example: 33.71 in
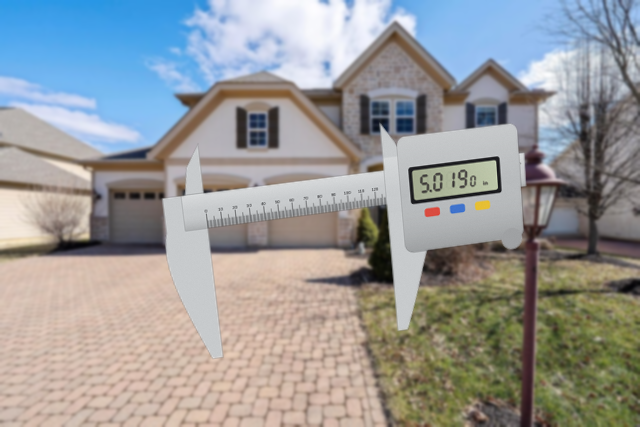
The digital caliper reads 5.0190 in
